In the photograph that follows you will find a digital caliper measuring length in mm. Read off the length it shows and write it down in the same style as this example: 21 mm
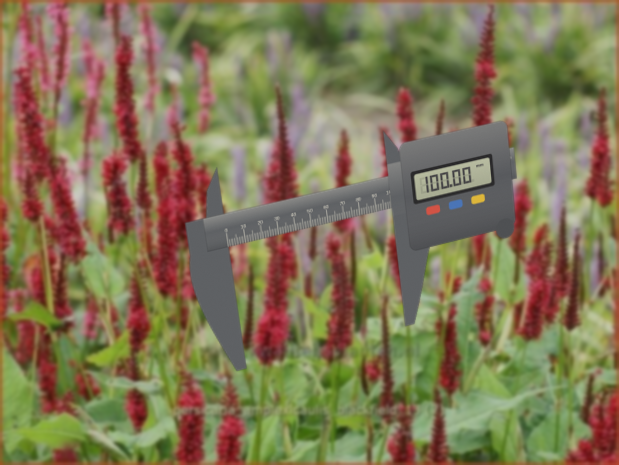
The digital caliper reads 100.00 mm
